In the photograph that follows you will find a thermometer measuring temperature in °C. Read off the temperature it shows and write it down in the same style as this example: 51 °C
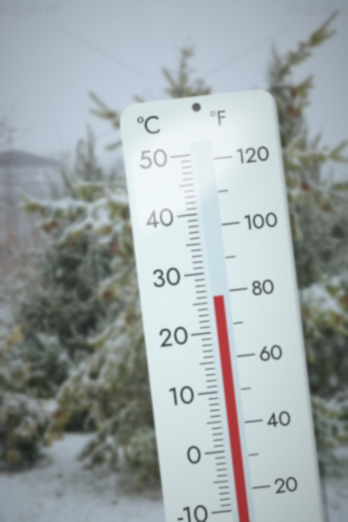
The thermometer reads 26 °C
